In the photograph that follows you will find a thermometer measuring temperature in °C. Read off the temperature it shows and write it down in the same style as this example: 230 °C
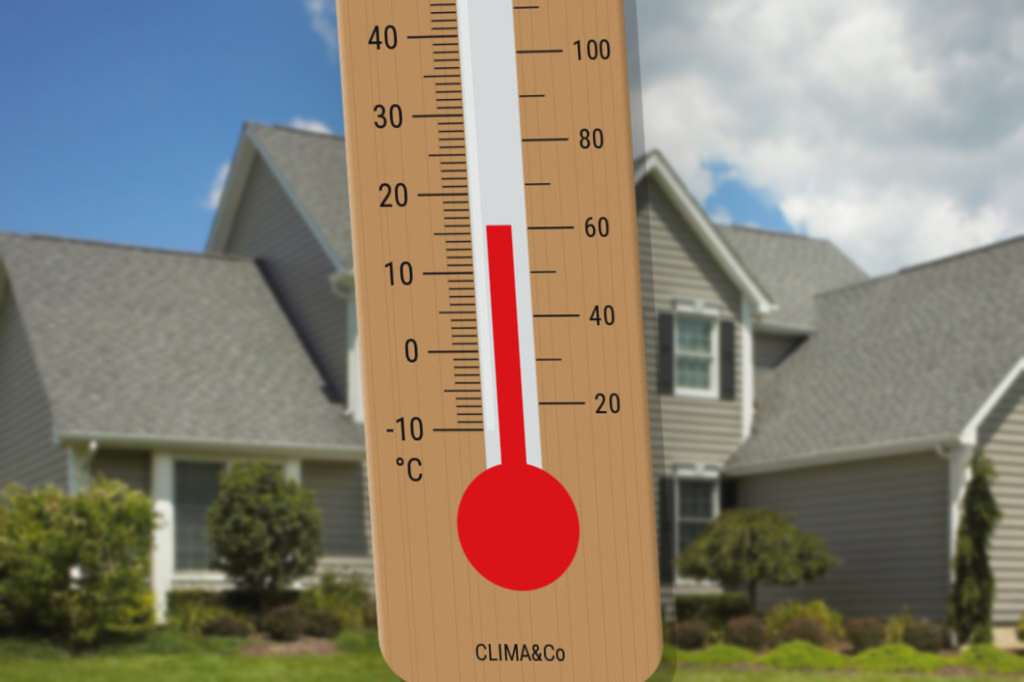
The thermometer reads 16 °C
